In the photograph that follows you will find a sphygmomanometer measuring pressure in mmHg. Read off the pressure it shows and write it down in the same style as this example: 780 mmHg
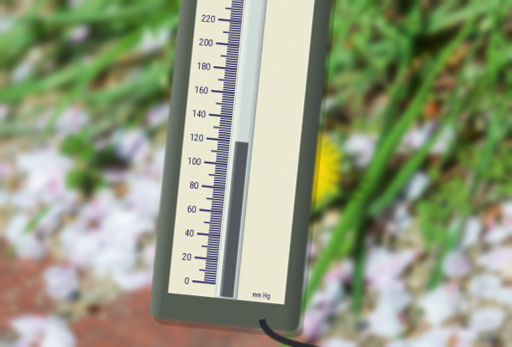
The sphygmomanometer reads 120 mmHg
